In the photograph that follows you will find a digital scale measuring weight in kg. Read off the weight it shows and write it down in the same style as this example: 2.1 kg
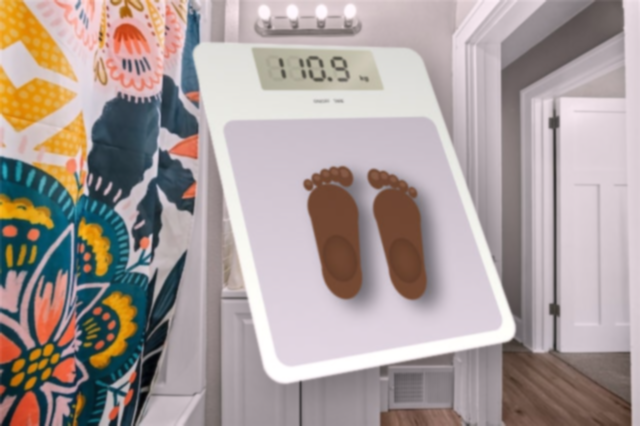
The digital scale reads 110.9 kg
